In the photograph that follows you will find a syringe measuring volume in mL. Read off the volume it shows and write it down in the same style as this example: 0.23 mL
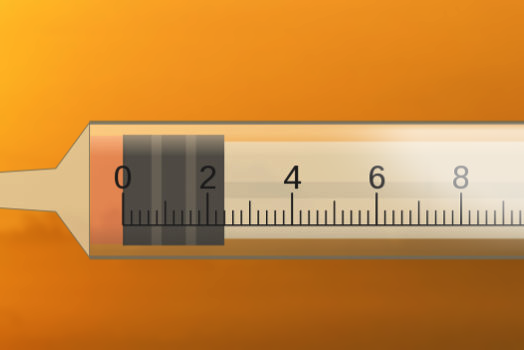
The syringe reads 0 mL
